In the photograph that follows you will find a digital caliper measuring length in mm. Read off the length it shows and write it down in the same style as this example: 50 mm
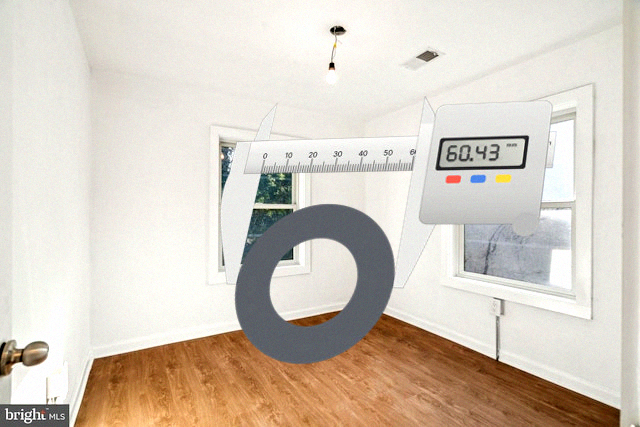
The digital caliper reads 60.43 mm
